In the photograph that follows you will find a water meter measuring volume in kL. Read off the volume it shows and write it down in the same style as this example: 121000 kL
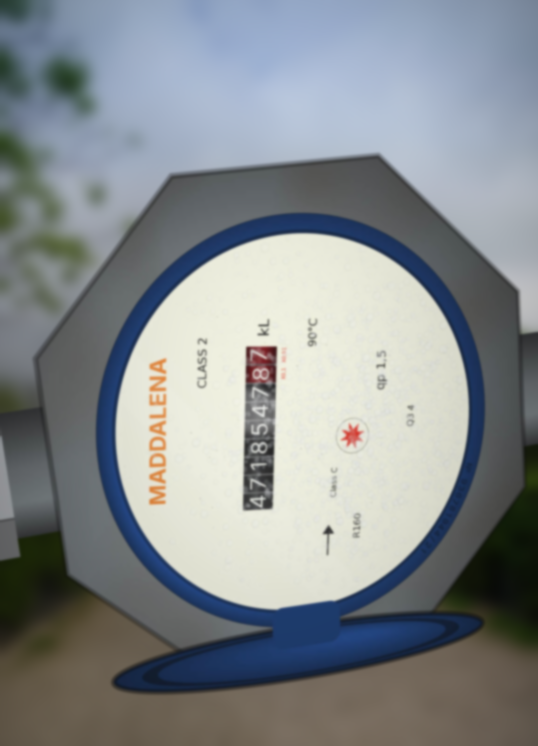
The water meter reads 4718547.87 kL
